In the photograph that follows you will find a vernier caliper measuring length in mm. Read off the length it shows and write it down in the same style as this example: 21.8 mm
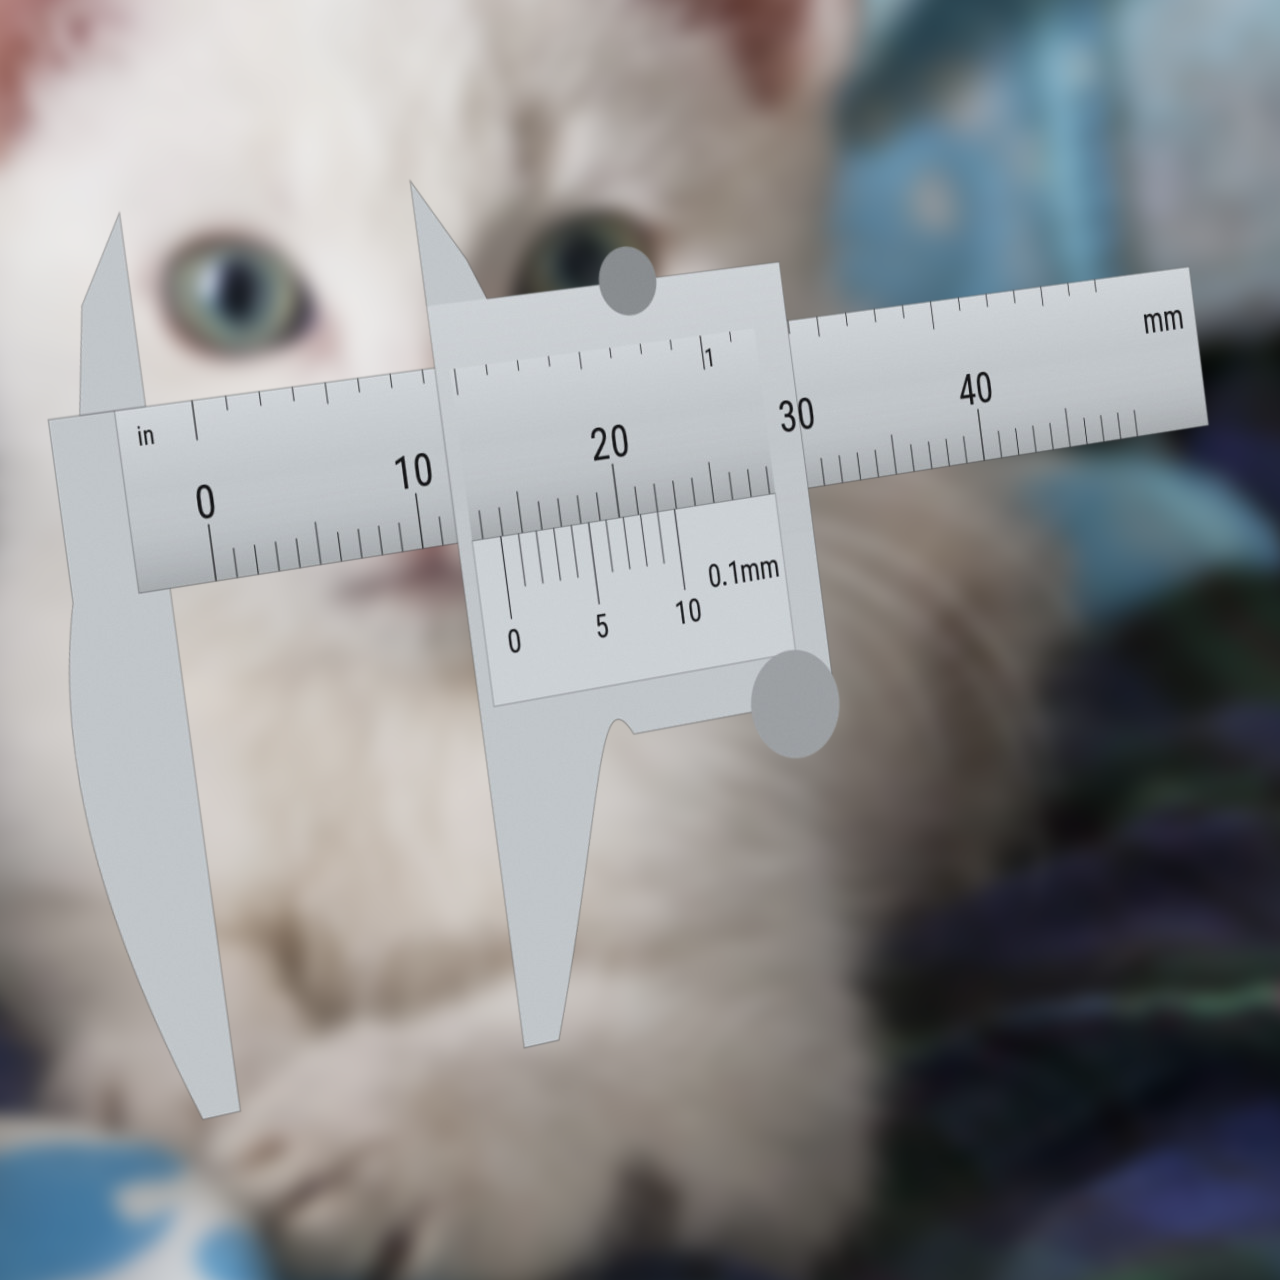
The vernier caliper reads 13.9 mm
